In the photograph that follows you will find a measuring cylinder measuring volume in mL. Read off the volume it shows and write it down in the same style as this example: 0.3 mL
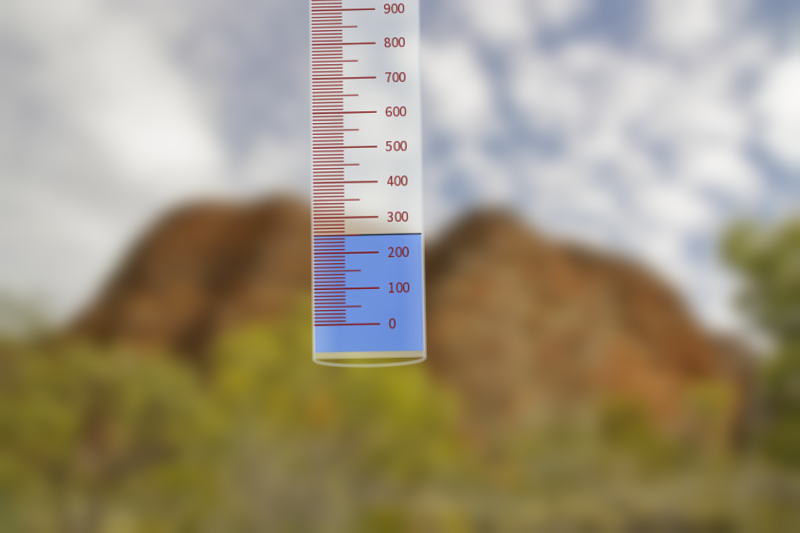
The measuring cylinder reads 250 mL
